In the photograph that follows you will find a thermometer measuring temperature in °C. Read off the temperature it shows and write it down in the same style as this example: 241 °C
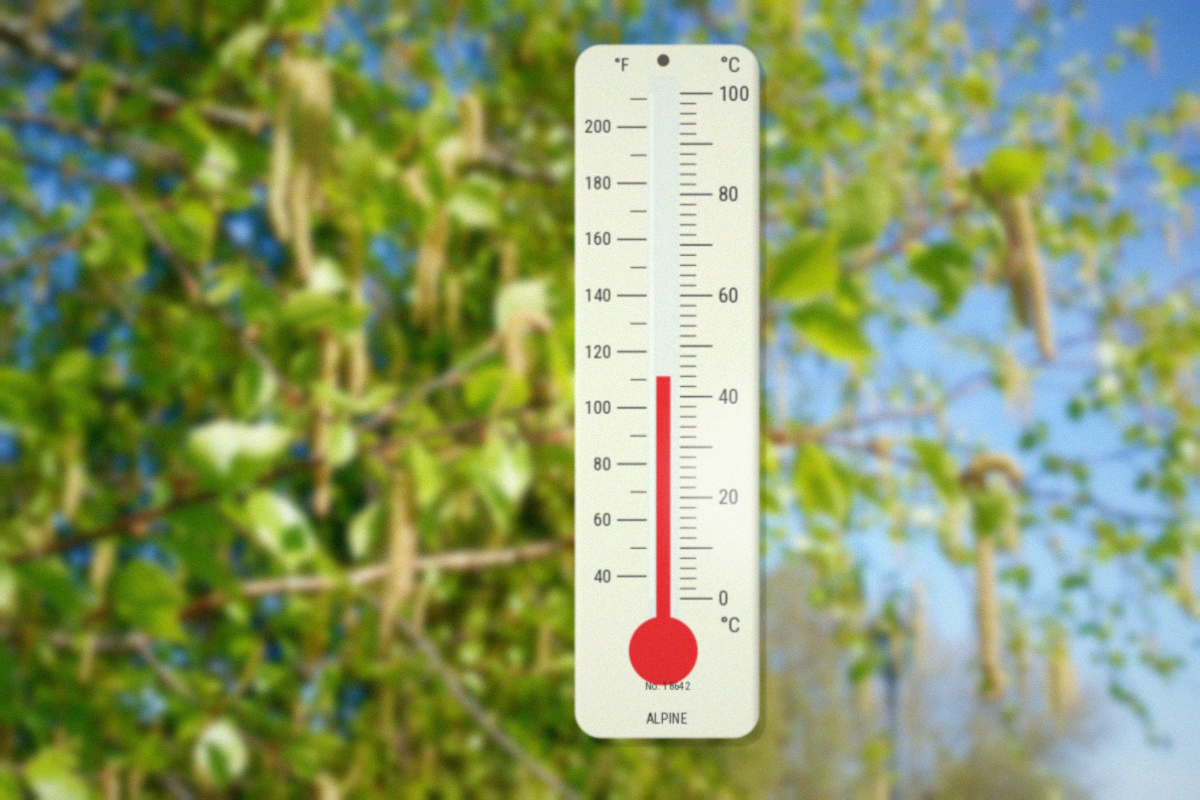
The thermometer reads 44 °C
